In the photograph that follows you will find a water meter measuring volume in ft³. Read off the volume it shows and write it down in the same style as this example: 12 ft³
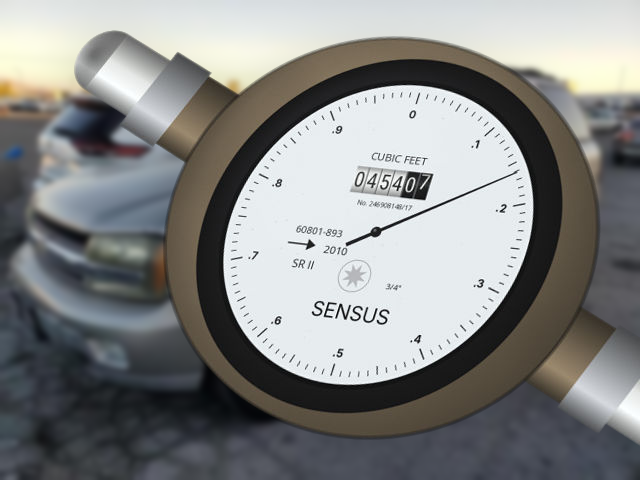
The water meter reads 45407.16 ft³
